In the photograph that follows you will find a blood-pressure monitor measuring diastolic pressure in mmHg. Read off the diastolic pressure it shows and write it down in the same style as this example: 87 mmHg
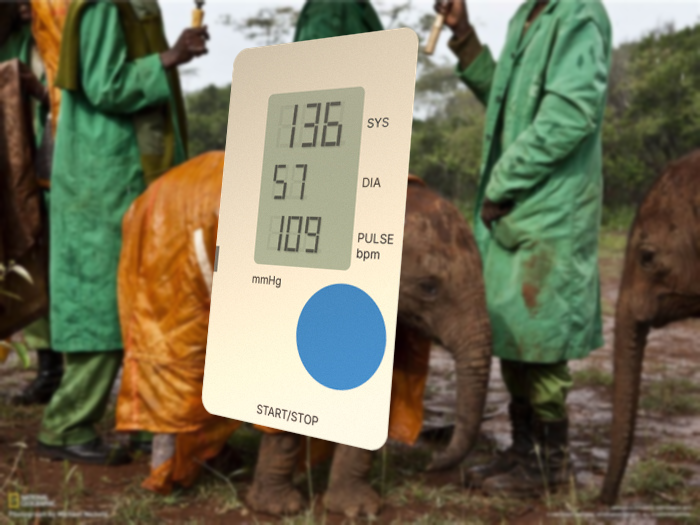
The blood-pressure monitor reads 57 mmHg
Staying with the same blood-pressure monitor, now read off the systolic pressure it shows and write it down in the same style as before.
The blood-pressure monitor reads 136 mmHg
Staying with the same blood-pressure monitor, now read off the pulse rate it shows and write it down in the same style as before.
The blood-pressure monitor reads 109 bpm
